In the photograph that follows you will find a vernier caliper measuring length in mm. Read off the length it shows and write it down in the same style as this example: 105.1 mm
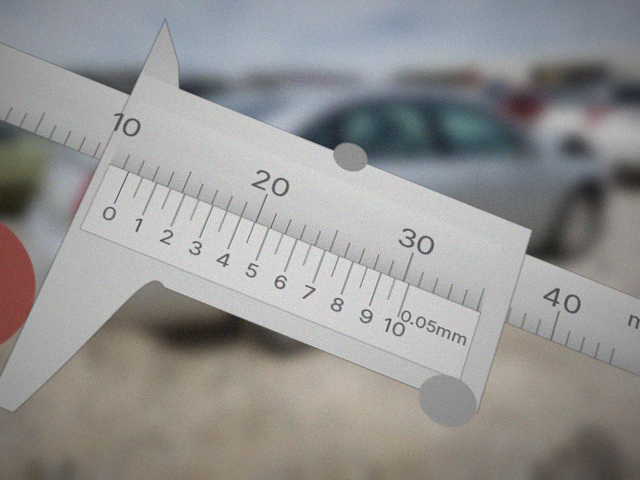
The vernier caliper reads 11.4 mm
